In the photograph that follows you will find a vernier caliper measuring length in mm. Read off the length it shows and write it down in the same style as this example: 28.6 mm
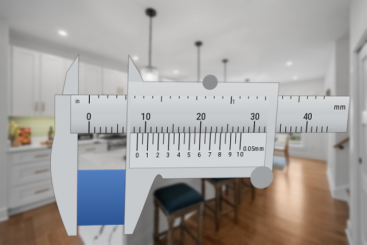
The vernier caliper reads 8.6 mm
